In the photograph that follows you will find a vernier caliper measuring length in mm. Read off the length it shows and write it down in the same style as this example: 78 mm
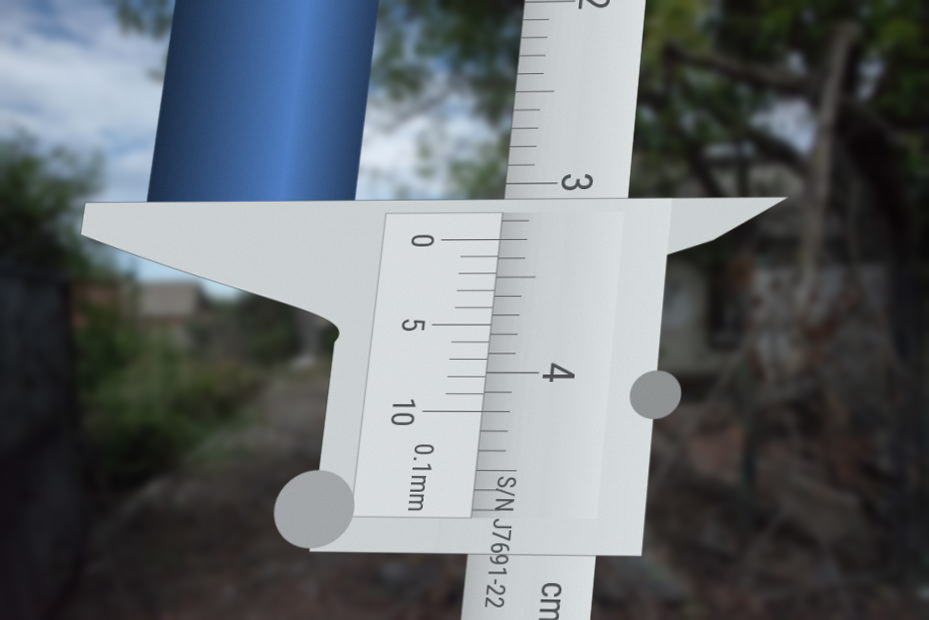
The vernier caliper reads 33.0 mm
